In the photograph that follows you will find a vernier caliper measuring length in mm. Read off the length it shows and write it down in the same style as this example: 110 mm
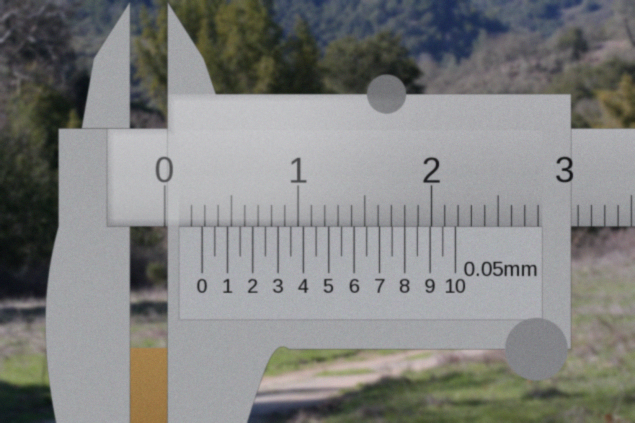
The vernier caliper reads 2.8 mm
